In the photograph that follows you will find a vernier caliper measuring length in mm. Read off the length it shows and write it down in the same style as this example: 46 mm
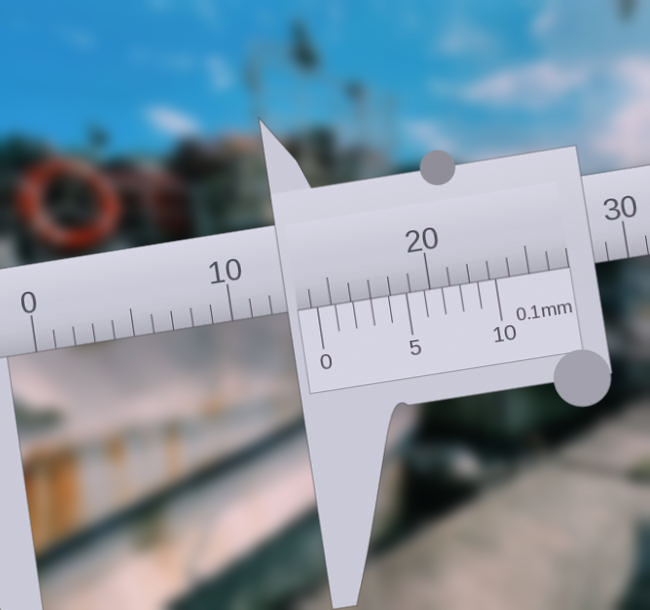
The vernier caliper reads 14.3 mm
